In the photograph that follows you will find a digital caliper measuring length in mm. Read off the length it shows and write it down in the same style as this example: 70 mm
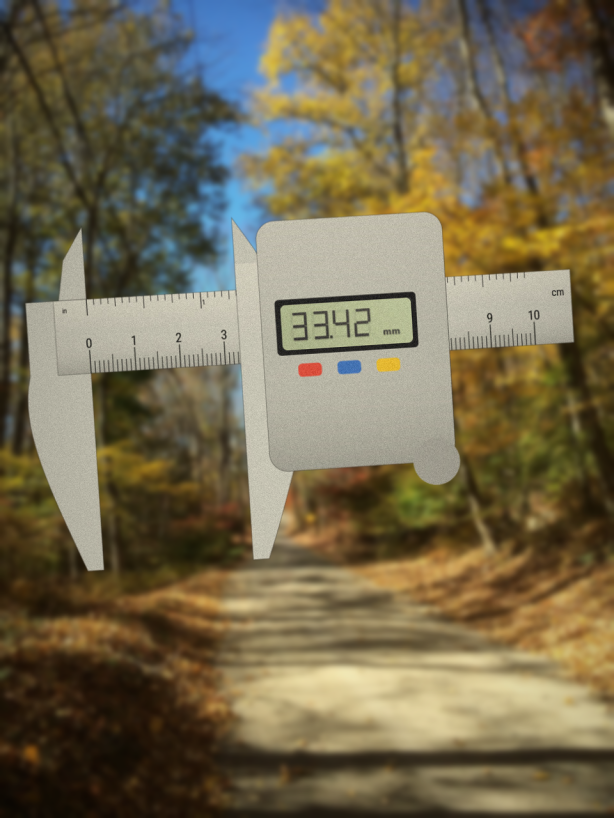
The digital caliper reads 33.42 mm
